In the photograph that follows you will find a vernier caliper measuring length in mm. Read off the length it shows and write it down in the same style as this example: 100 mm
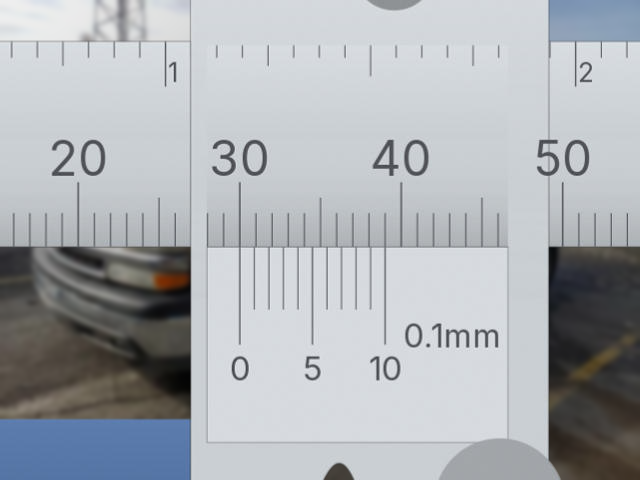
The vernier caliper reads 30.0 mm
